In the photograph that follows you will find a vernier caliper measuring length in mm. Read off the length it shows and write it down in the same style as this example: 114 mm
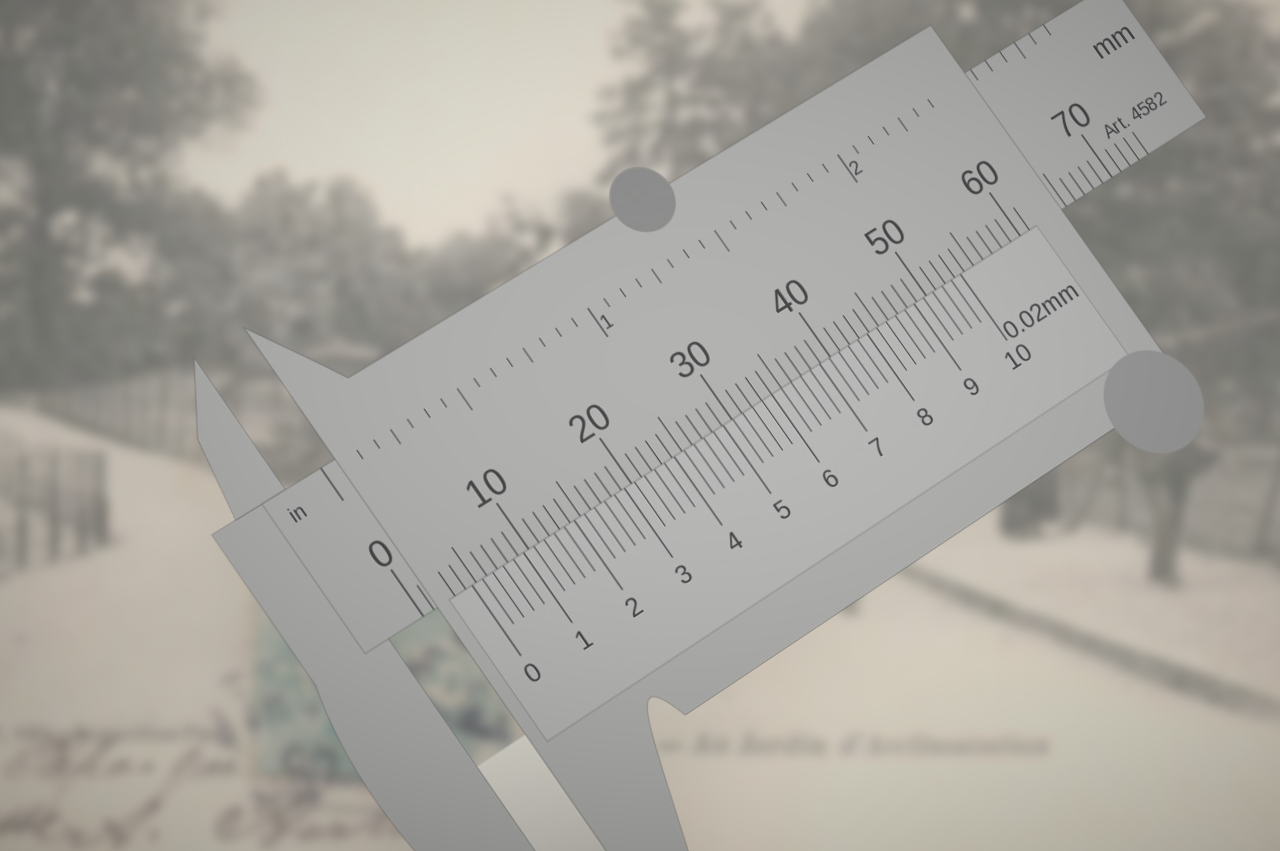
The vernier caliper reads 4.6 mm
